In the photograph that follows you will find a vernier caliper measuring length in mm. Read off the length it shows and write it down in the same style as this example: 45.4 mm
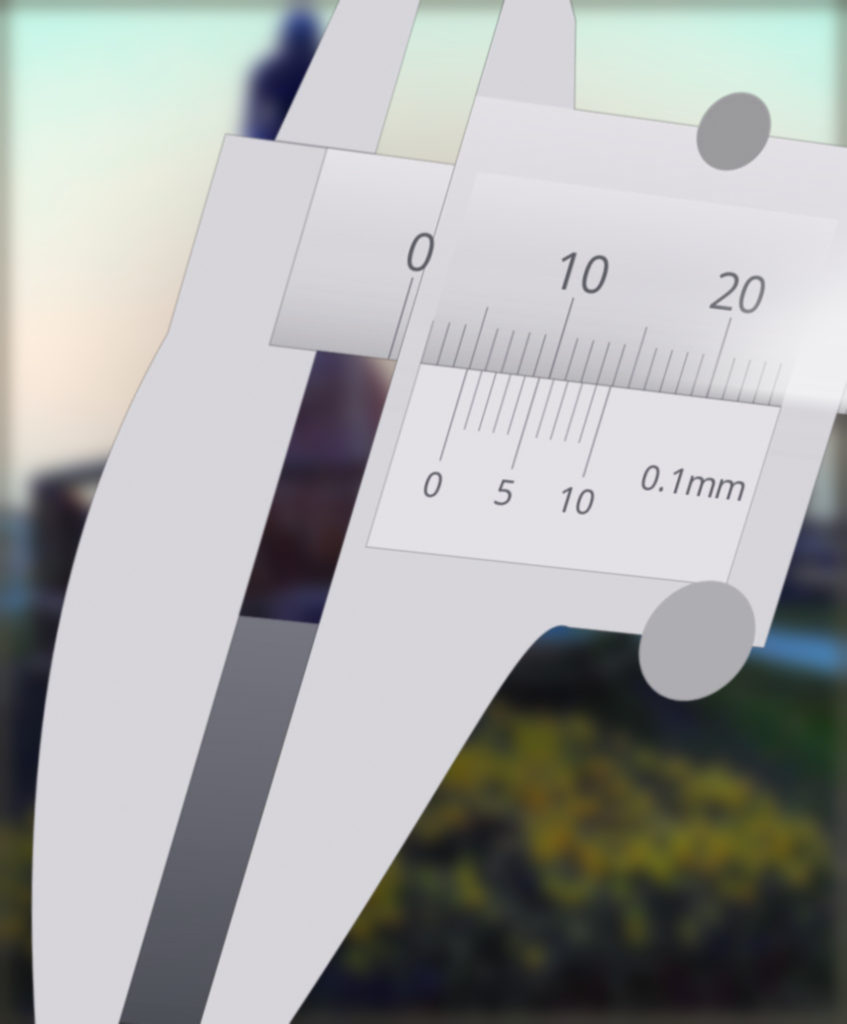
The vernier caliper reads 4.9 mm
